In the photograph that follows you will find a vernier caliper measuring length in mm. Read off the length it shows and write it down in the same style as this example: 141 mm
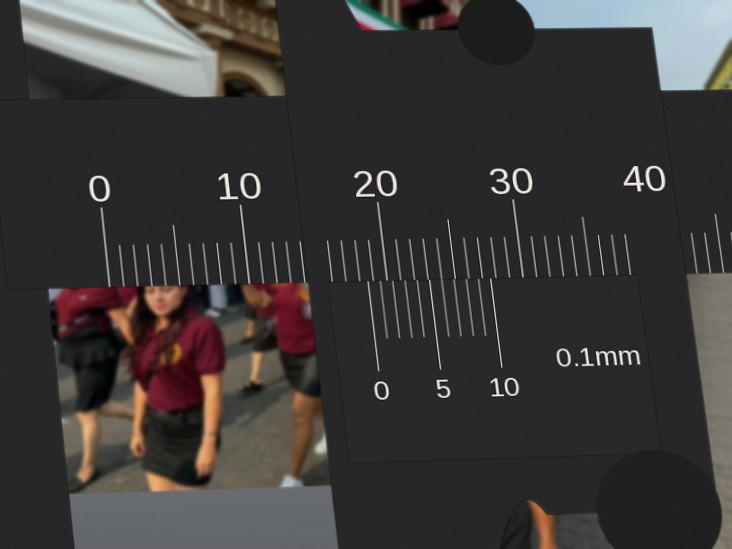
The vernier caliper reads 18.6 mm
